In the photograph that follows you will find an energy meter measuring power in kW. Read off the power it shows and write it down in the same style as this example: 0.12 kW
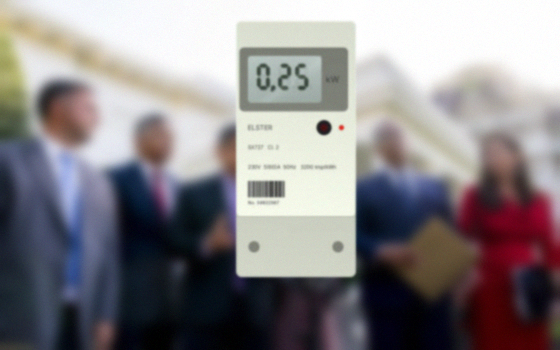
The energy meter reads 0.25 kW
